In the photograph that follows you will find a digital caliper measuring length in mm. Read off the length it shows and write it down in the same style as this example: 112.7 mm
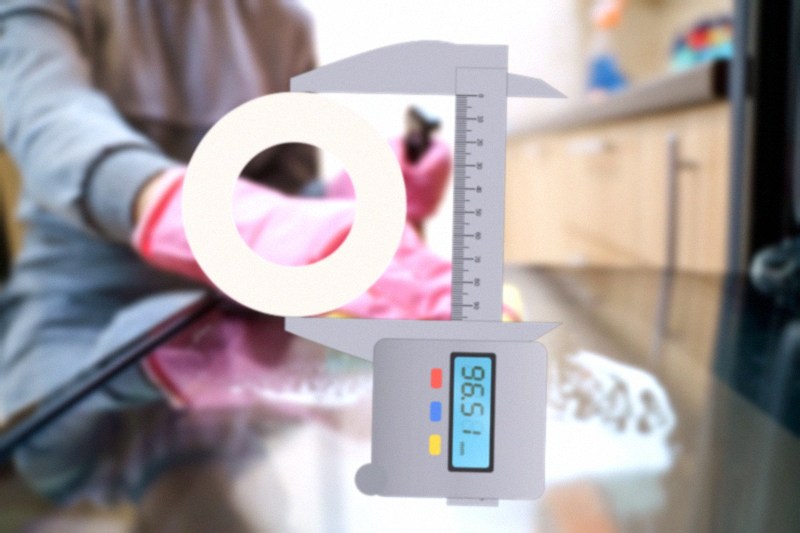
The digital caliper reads 96.51 mm
